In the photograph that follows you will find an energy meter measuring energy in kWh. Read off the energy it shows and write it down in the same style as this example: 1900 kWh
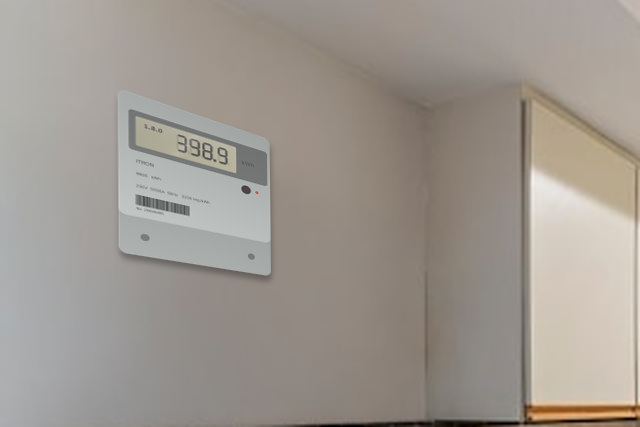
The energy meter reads 398.9 kWh
